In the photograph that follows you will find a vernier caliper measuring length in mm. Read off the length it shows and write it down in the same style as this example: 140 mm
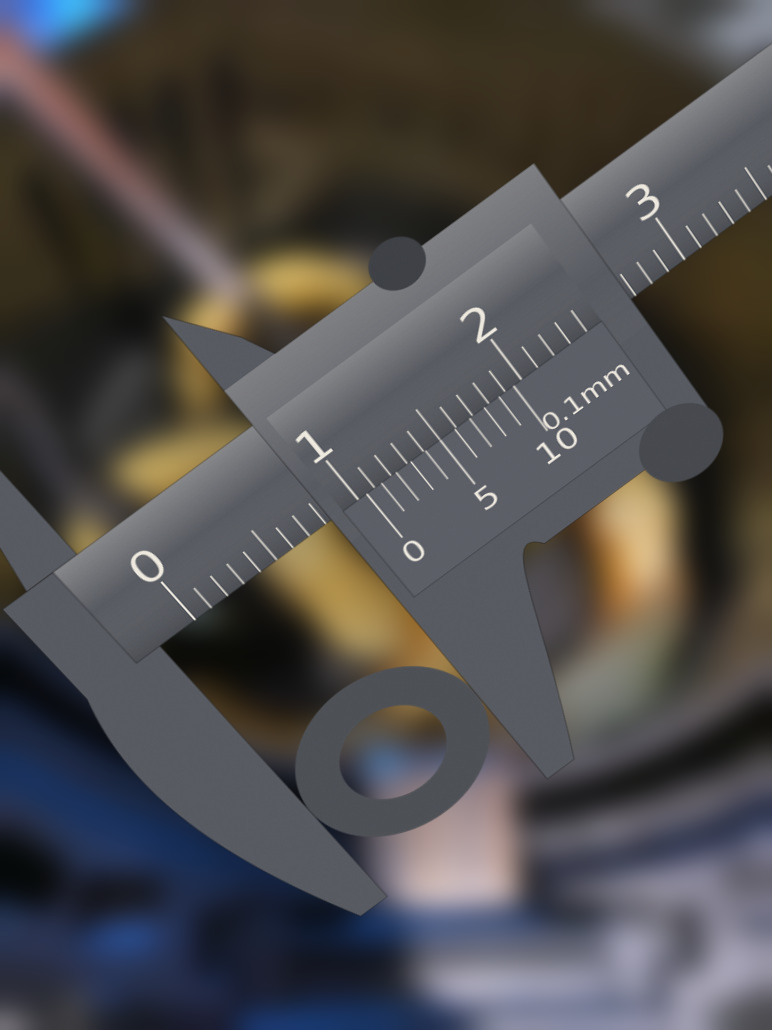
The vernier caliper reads 10.5 mm
